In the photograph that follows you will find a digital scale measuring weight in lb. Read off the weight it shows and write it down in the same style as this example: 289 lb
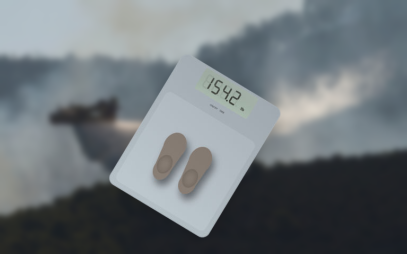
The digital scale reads 154.2 lb
